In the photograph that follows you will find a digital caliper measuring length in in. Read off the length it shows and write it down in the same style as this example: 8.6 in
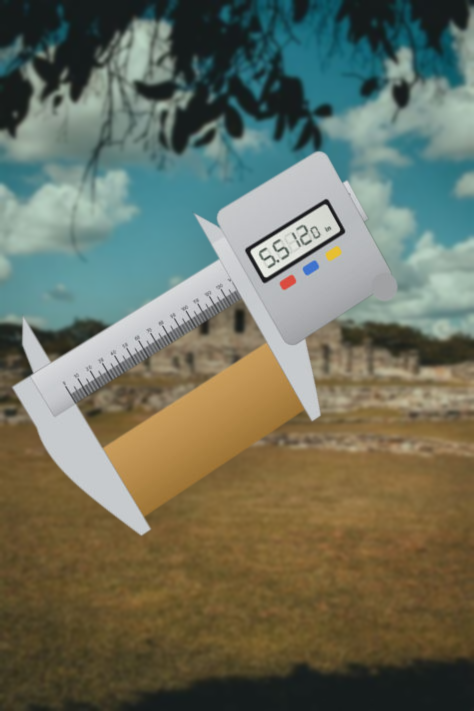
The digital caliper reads 5.5120 in
